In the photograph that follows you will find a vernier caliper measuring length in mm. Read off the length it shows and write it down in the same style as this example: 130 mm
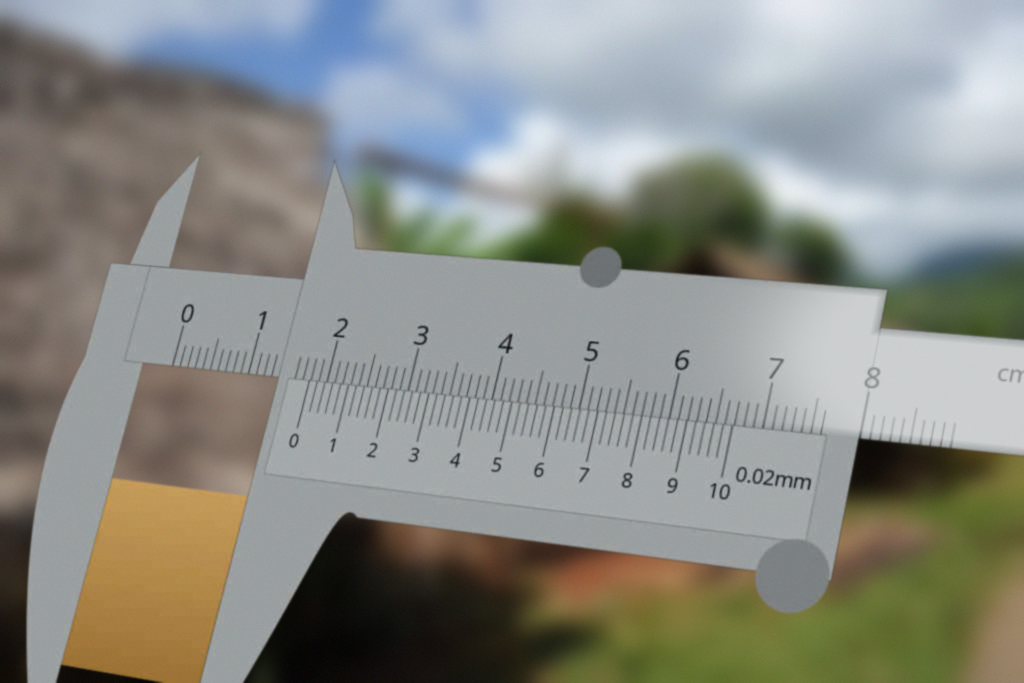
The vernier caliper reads 17.8 mm
